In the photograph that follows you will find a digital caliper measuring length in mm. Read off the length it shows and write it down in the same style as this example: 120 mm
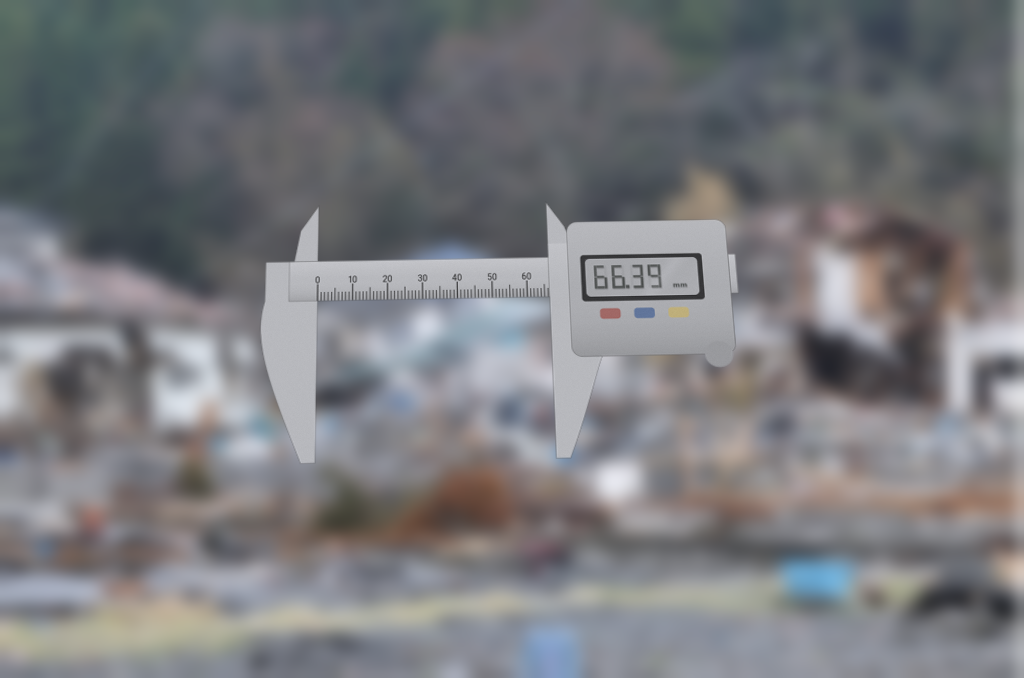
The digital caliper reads 66.39 mm
